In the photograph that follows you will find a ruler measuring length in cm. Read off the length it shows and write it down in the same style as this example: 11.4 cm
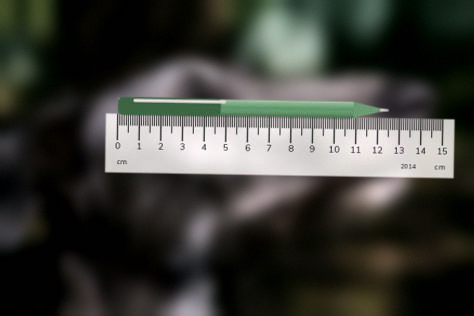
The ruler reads 12.5 cm
